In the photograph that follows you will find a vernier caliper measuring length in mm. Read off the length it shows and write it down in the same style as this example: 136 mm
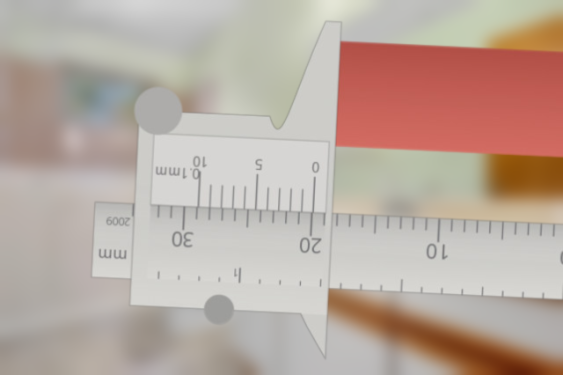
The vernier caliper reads 19.9 mm
